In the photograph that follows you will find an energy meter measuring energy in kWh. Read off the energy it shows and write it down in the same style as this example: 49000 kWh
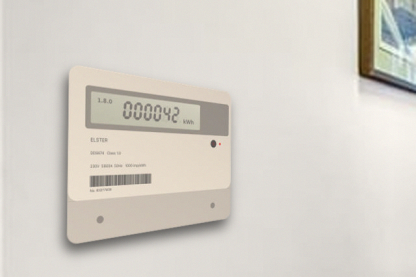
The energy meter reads 42 kWh
